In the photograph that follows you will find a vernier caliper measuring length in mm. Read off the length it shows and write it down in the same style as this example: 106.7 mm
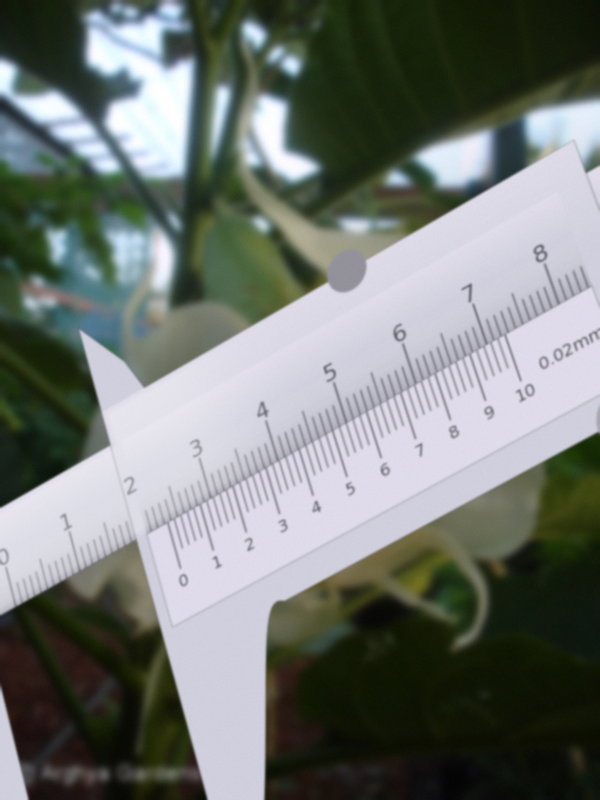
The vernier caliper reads 23.5 mm
